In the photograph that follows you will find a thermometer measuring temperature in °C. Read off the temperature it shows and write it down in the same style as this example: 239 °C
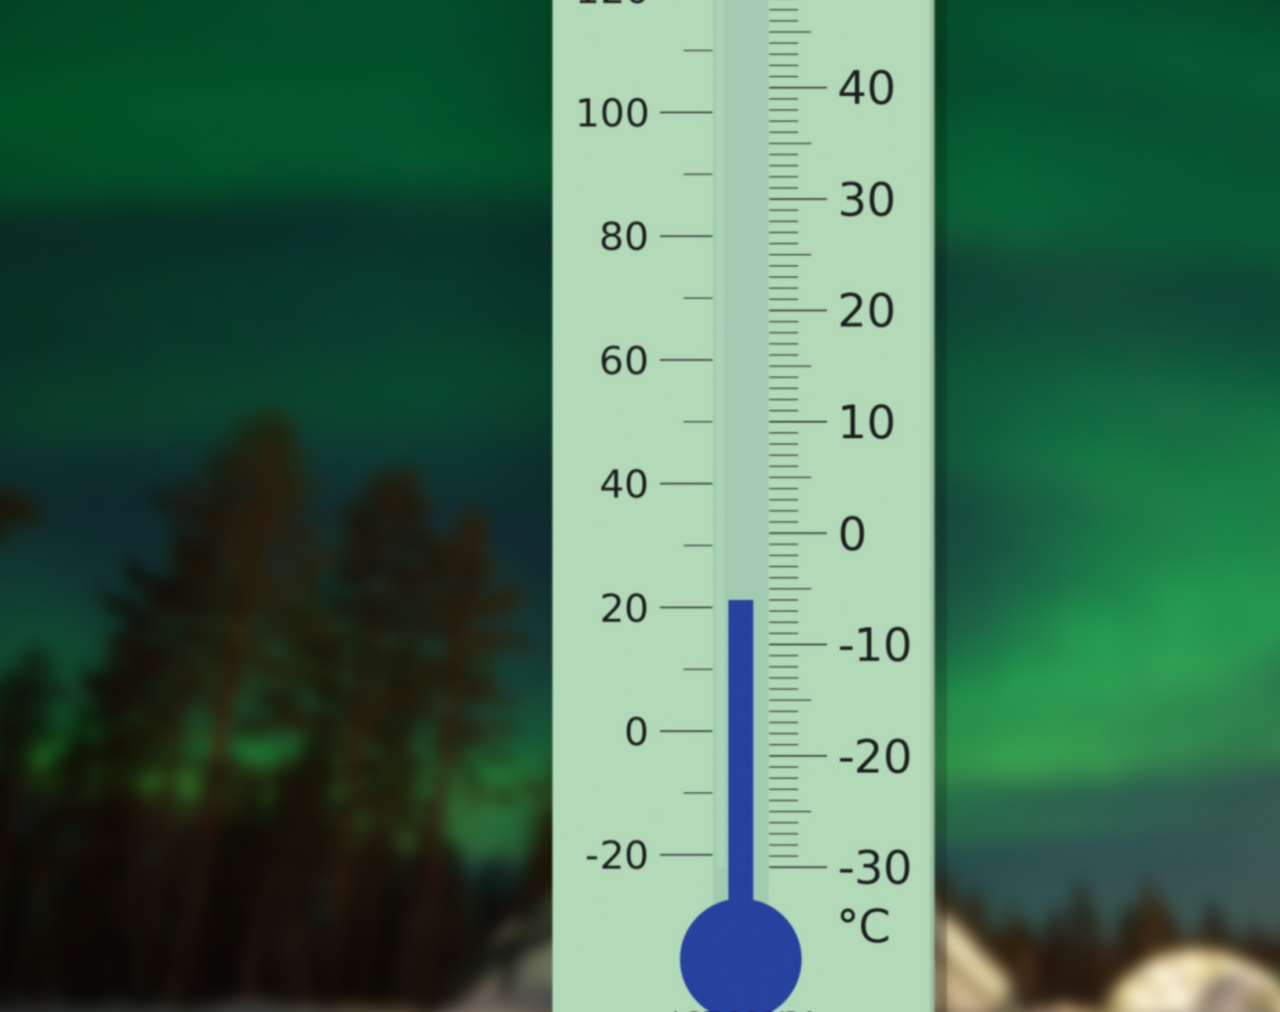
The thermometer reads -6 °C
